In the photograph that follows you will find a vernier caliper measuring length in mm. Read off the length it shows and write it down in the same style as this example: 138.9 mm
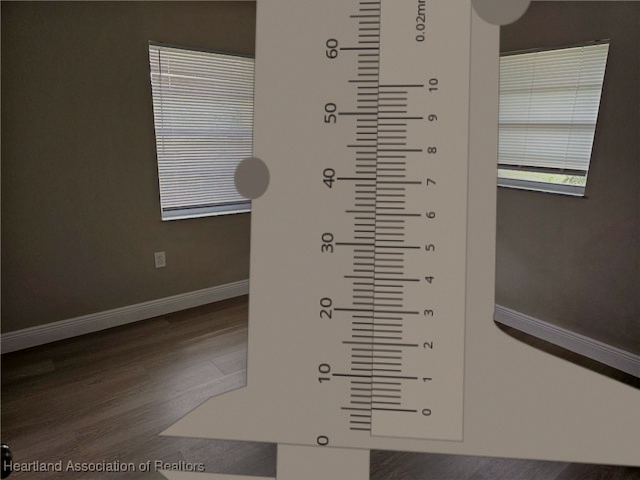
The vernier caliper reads 5.2 mm
